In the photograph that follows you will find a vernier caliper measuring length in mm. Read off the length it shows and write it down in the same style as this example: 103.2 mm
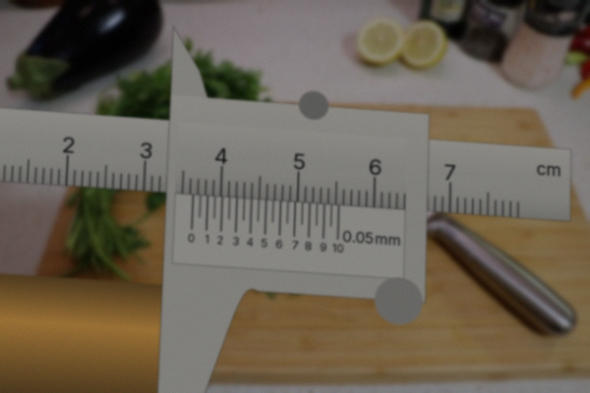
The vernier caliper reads 36.4 mm
